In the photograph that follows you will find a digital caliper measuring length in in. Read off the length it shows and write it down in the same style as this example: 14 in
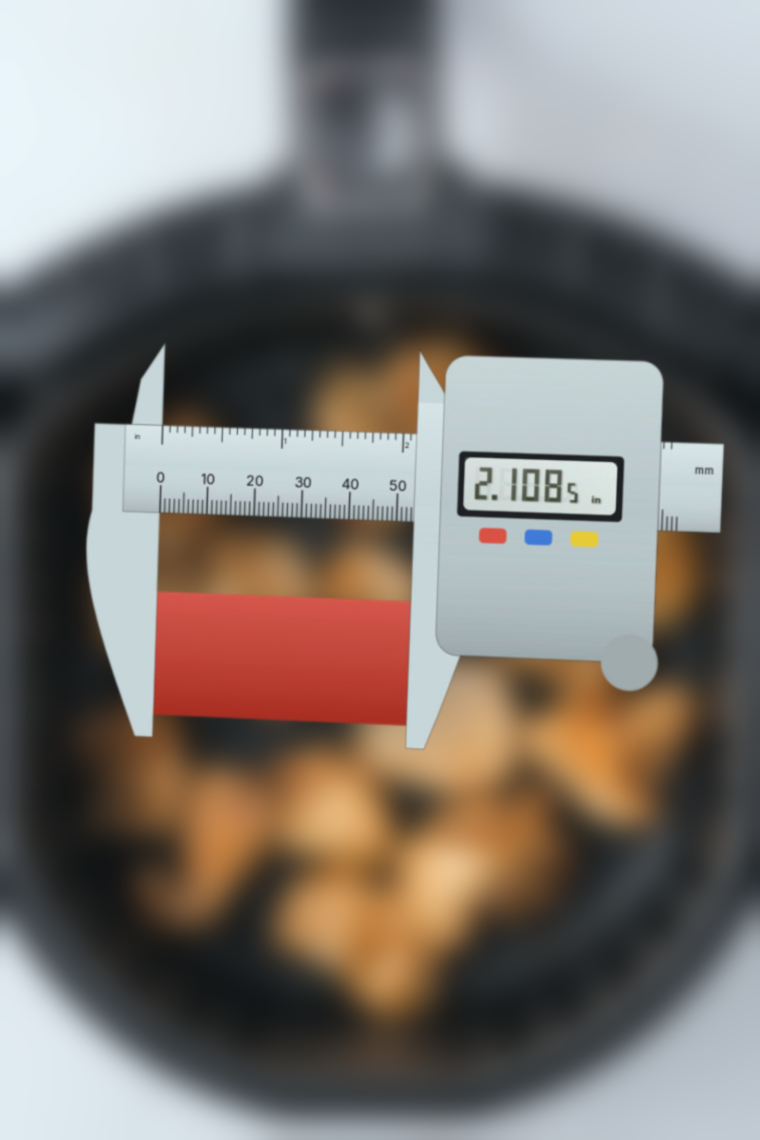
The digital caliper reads 2.1085 in
